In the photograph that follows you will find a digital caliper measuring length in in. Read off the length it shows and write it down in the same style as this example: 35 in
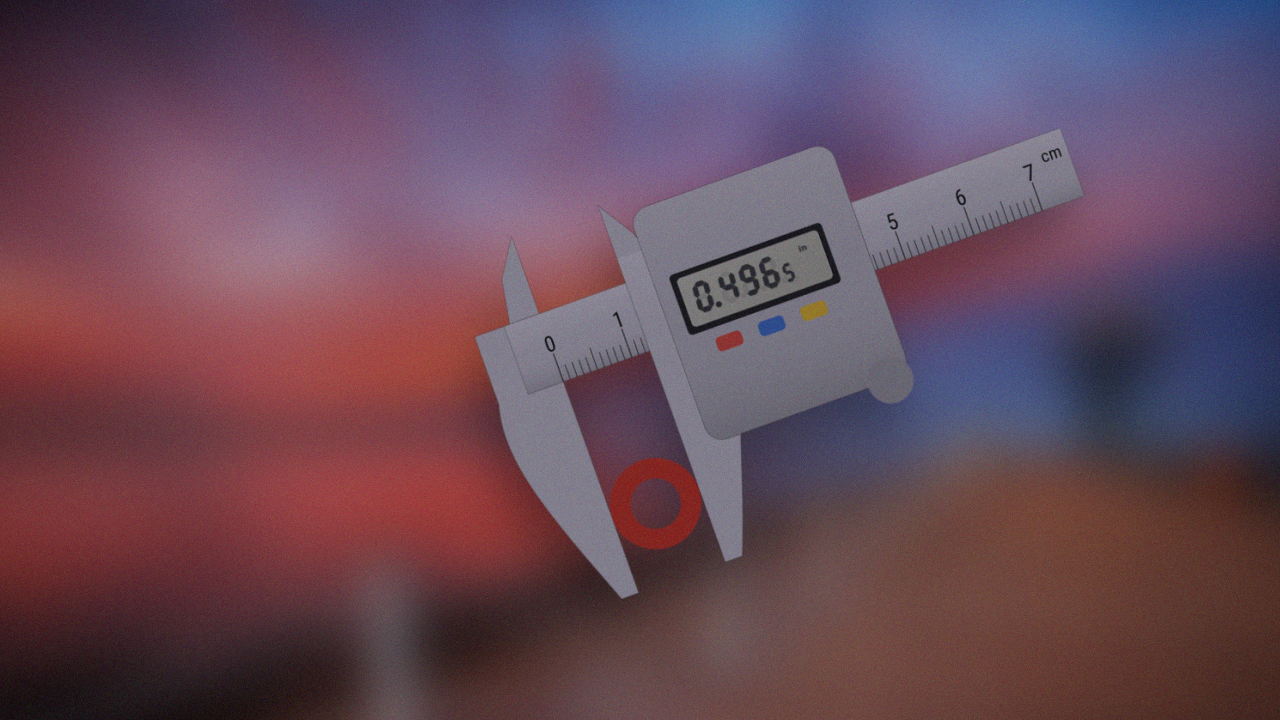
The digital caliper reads 0.4965 in
